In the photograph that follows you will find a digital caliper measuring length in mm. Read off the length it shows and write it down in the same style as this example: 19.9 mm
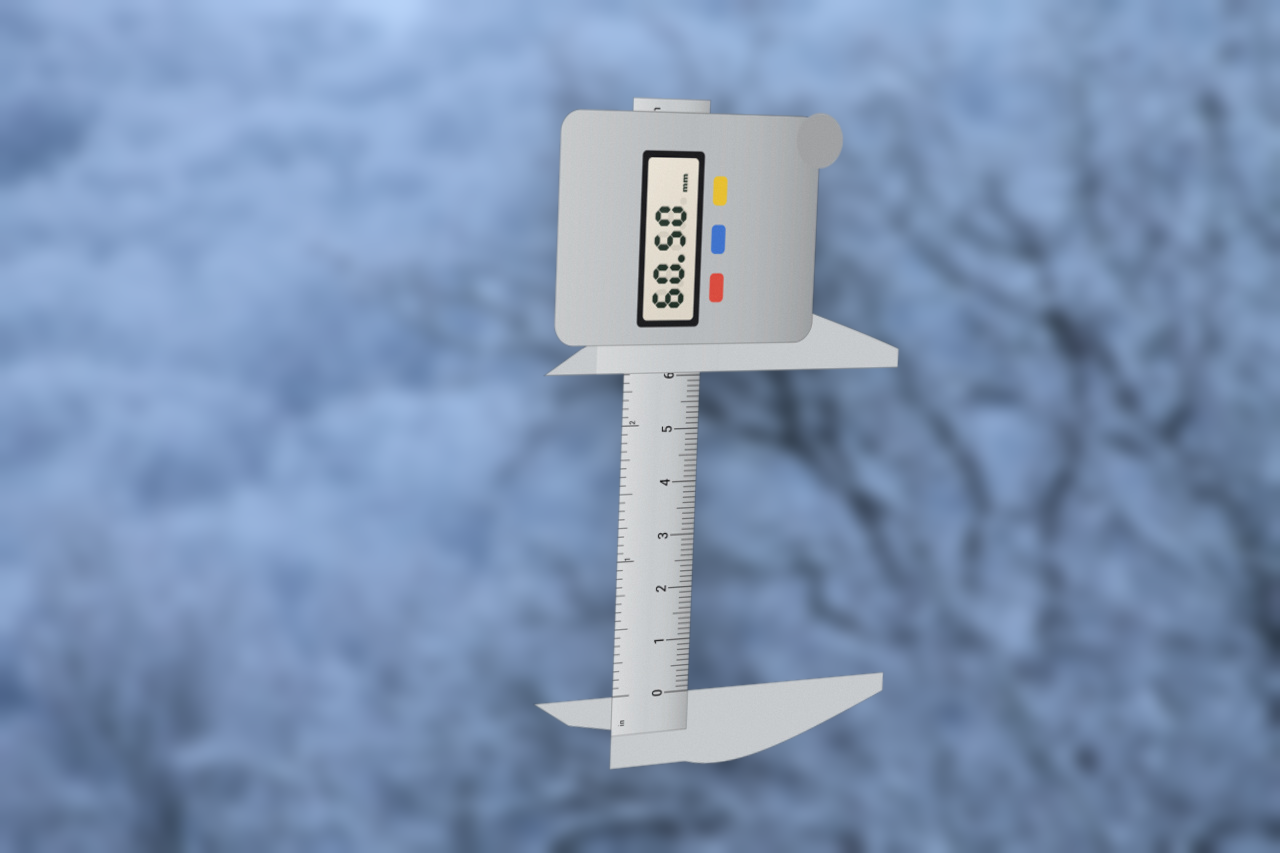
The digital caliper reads 60.50 mm
